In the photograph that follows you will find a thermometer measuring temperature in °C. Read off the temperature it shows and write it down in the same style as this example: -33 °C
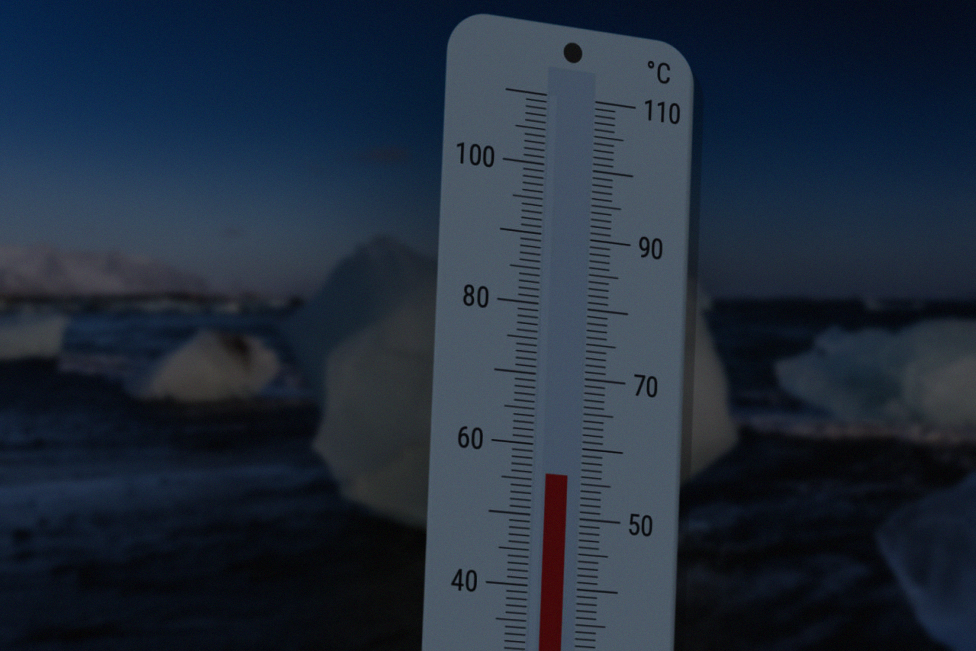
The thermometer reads 56 °C
